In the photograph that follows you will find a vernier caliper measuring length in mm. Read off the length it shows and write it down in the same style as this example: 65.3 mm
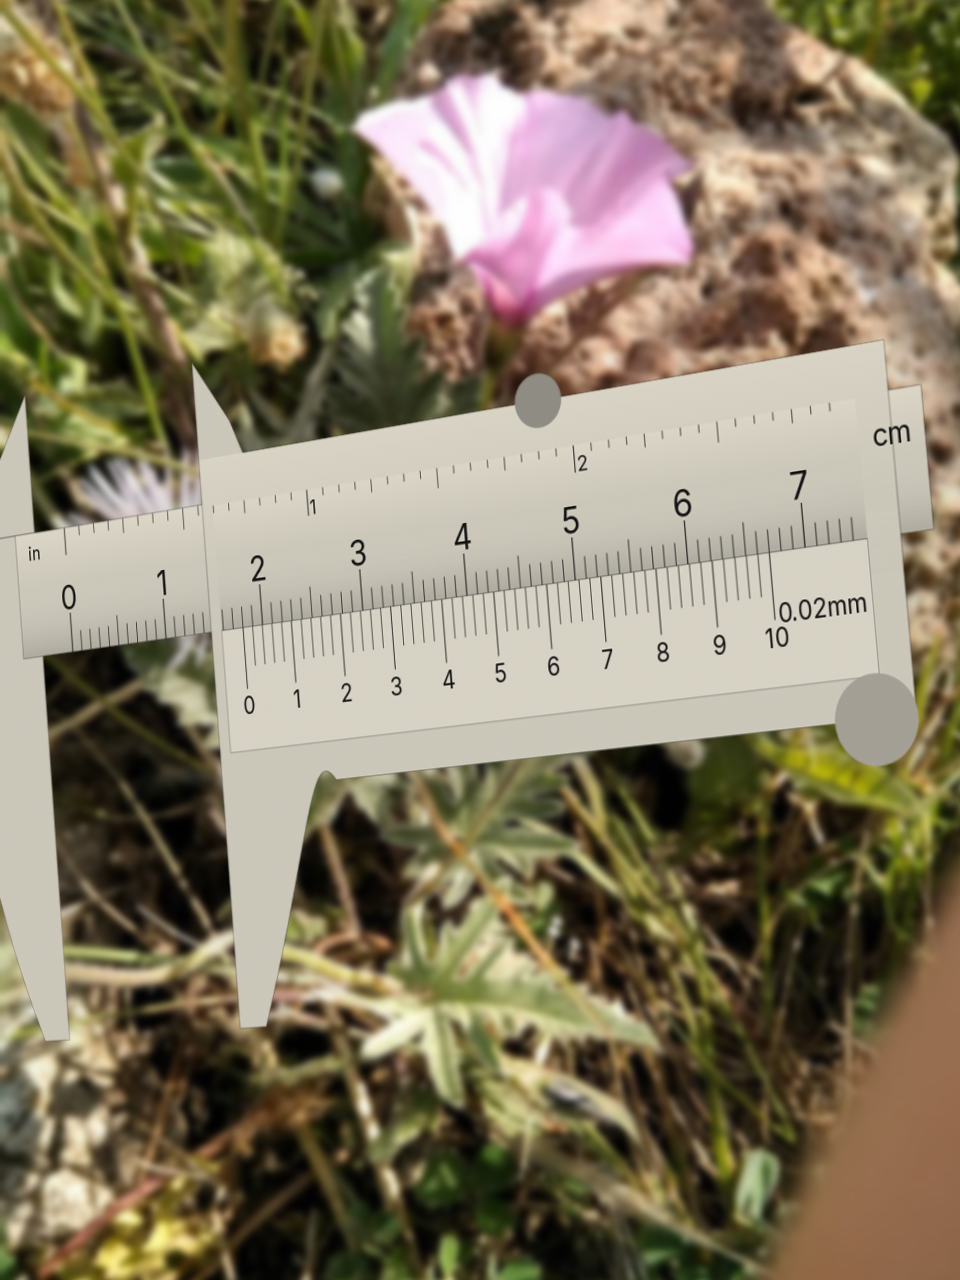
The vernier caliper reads 18.0 mm
